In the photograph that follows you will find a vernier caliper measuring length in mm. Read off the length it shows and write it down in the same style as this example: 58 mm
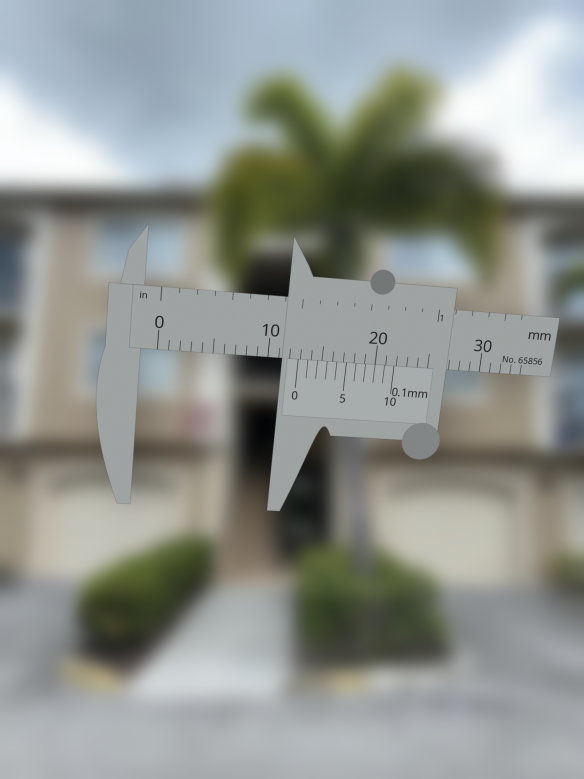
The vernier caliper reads 12.8 mm
